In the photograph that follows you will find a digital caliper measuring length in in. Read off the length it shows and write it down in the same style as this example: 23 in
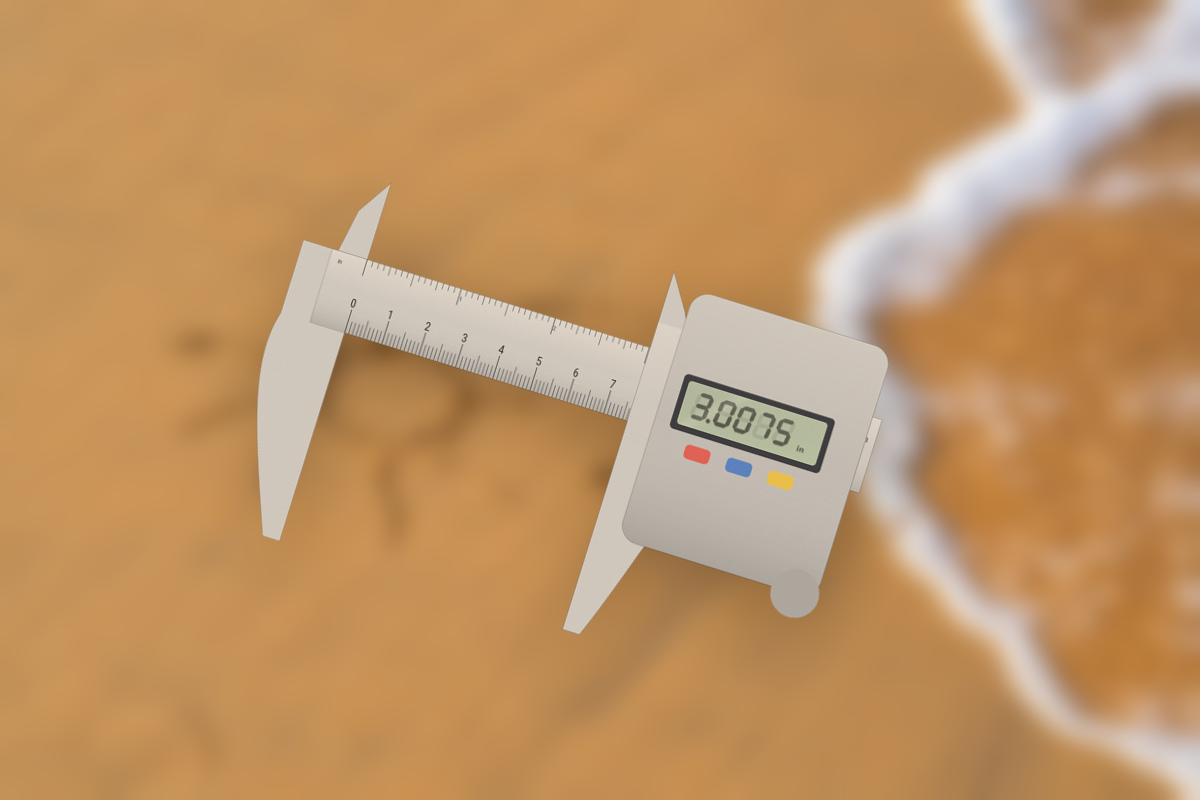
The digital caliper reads 3.0075 in
